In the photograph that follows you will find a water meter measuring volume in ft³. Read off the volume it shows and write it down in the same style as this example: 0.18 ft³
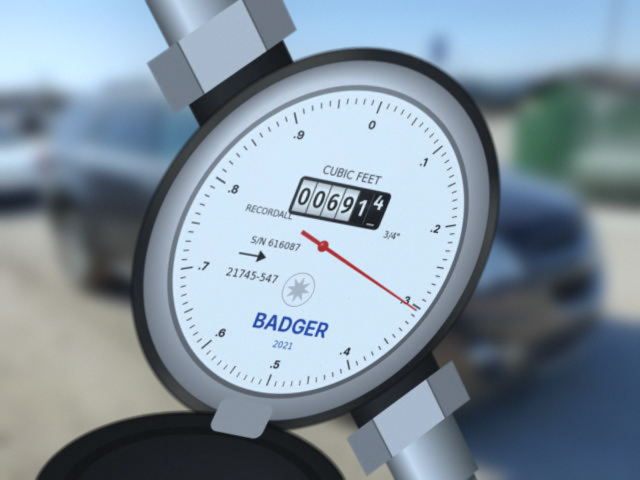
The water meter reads 6914.30 ft³
